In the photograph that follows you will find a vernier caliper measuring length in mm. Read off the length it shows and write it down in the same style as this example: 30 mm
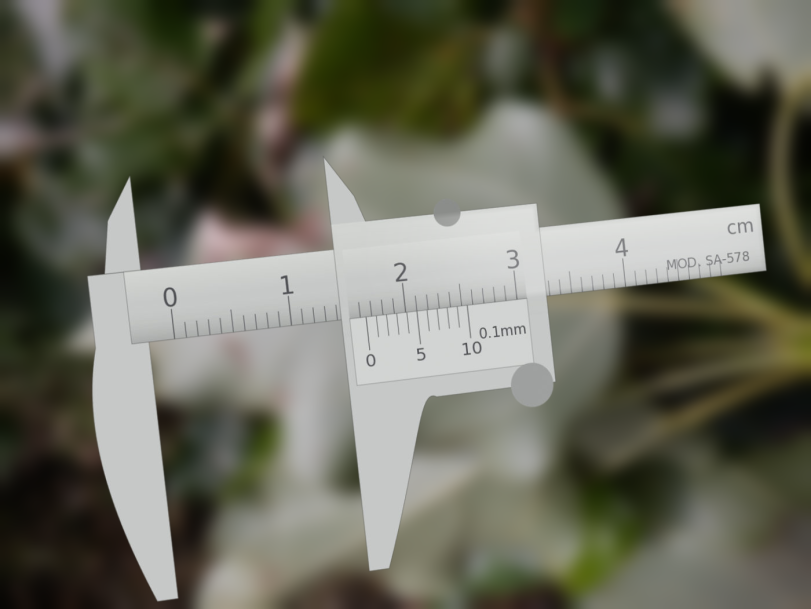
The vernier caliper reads 16.5 mm
